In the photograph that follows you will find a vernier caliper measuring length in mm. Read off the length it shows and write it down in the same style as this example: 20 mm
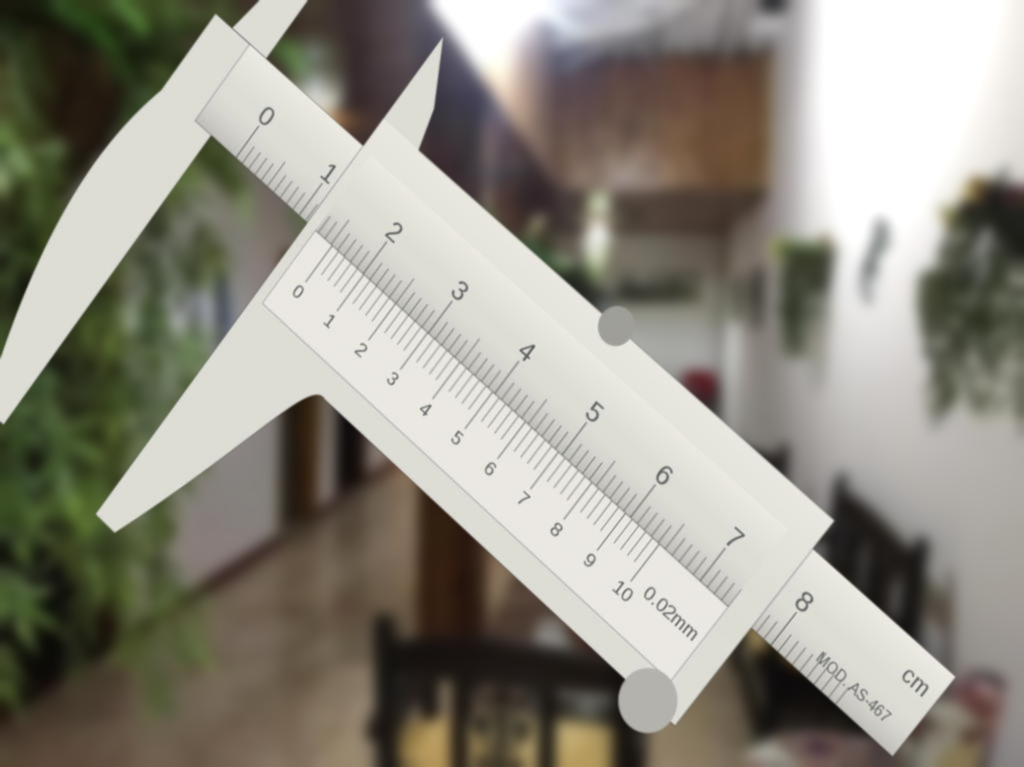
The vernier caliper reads 15.2 mm
